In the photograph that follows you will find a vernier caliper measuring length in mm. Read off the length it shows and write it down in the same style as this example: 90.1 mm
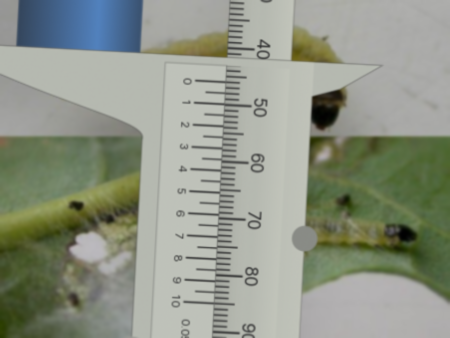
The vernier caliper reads 46.0 mm
